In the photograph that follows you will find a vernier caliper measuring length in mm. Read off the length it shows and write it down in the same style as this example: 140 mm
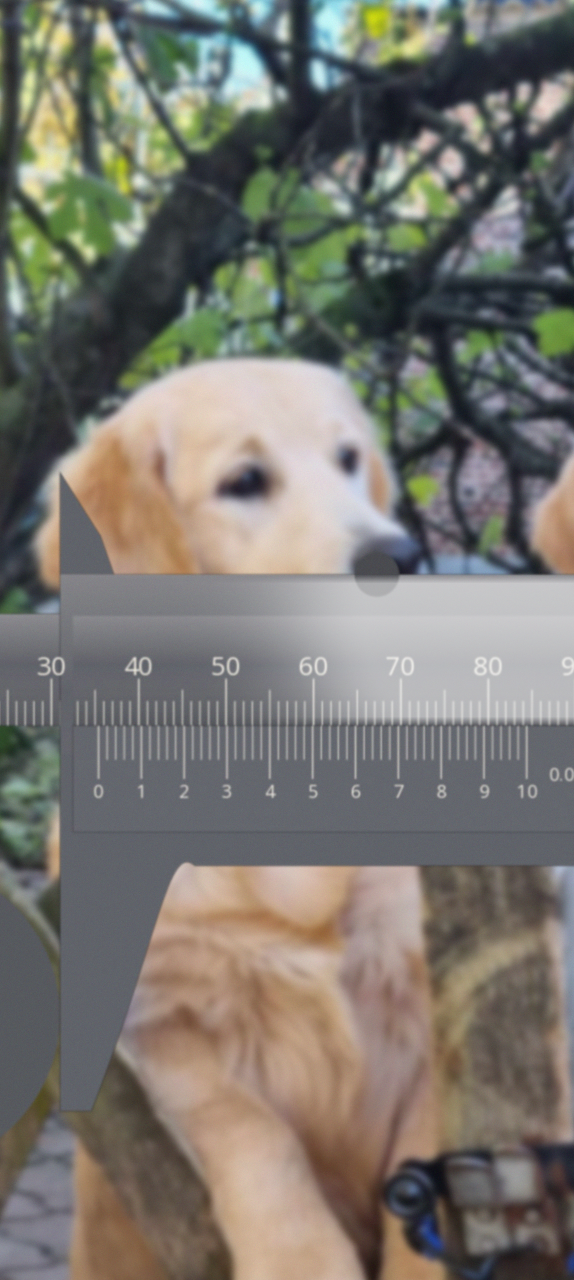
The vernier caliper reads 35.4 mm
